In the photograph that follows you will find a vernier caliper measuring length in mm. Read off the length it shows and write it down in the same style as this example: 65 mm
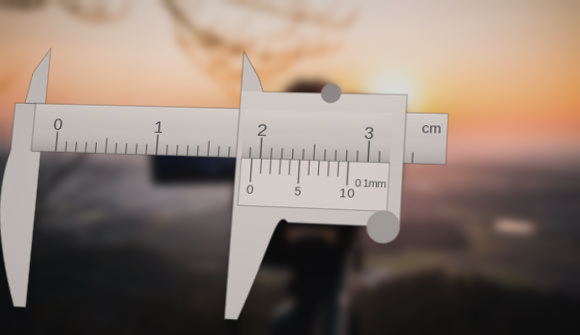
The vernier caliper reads 19.2 mm
